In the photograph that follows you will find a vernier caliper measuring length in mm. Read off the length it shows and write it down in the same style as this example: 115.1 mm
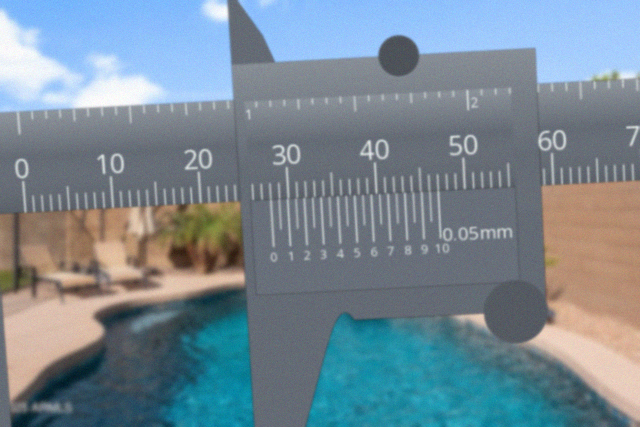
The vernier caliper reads 28.0 mm
